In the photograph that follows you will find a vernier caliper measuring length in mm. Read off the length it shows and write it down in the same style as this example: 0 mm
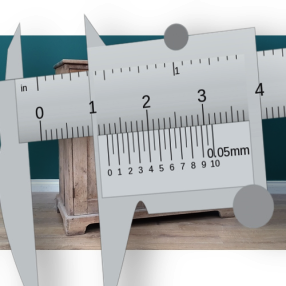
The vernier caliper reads 12.4 mm
